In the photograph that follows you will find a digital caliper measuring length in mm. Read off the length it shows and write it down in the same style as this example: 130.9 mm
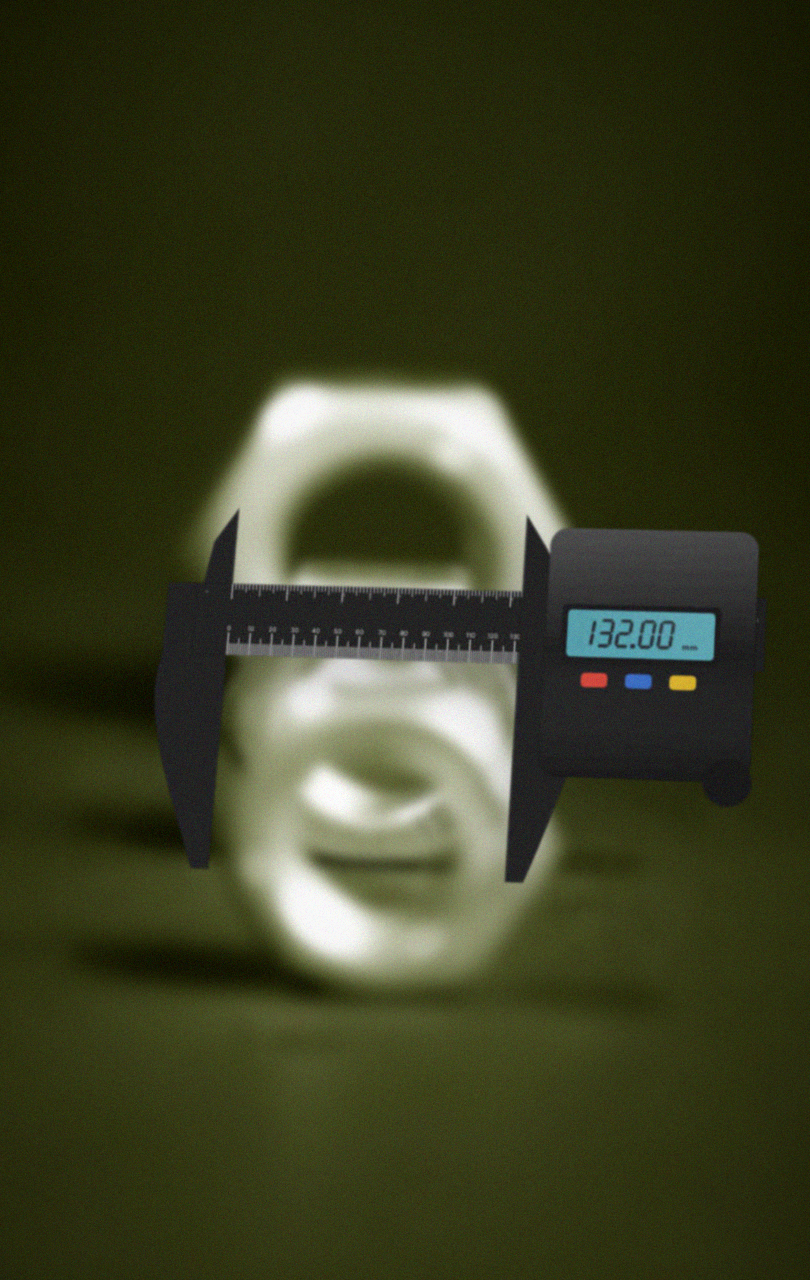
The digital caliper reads 132.00 mm
